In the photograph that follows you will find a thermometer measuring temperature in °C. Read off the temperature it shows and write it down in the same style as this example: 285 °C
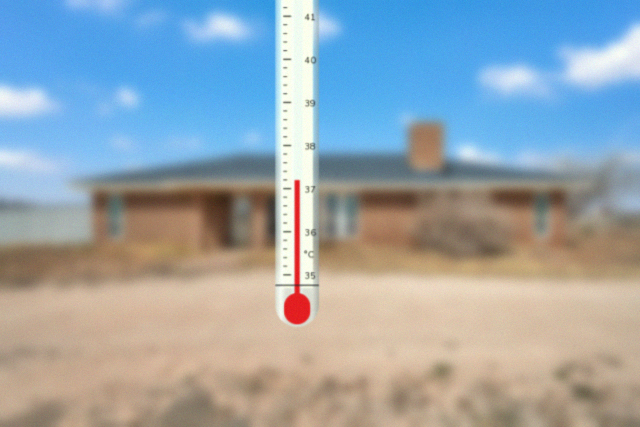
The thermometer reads 37.2 °C
